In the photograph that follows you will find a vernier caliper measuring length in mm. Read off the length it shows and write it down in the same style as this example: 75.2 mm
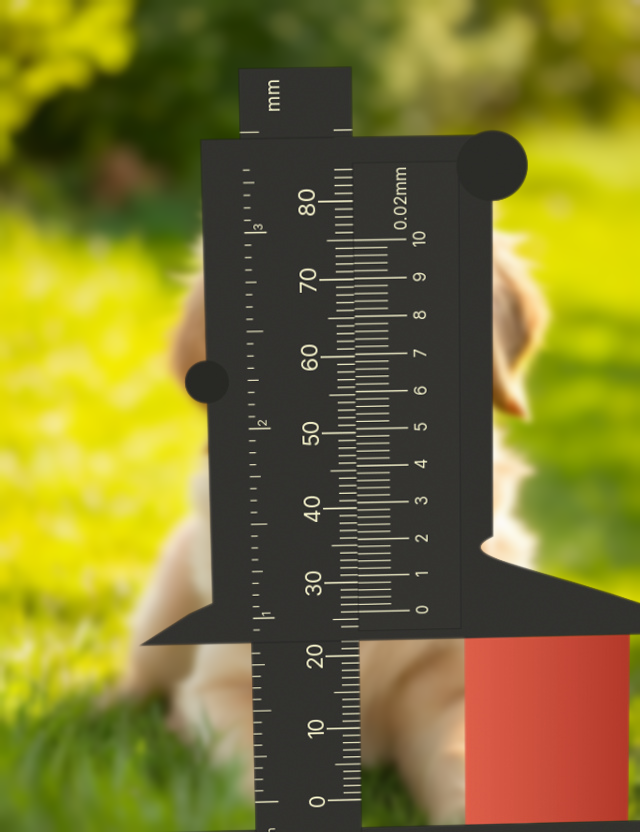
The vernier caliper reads 26.0 mm
